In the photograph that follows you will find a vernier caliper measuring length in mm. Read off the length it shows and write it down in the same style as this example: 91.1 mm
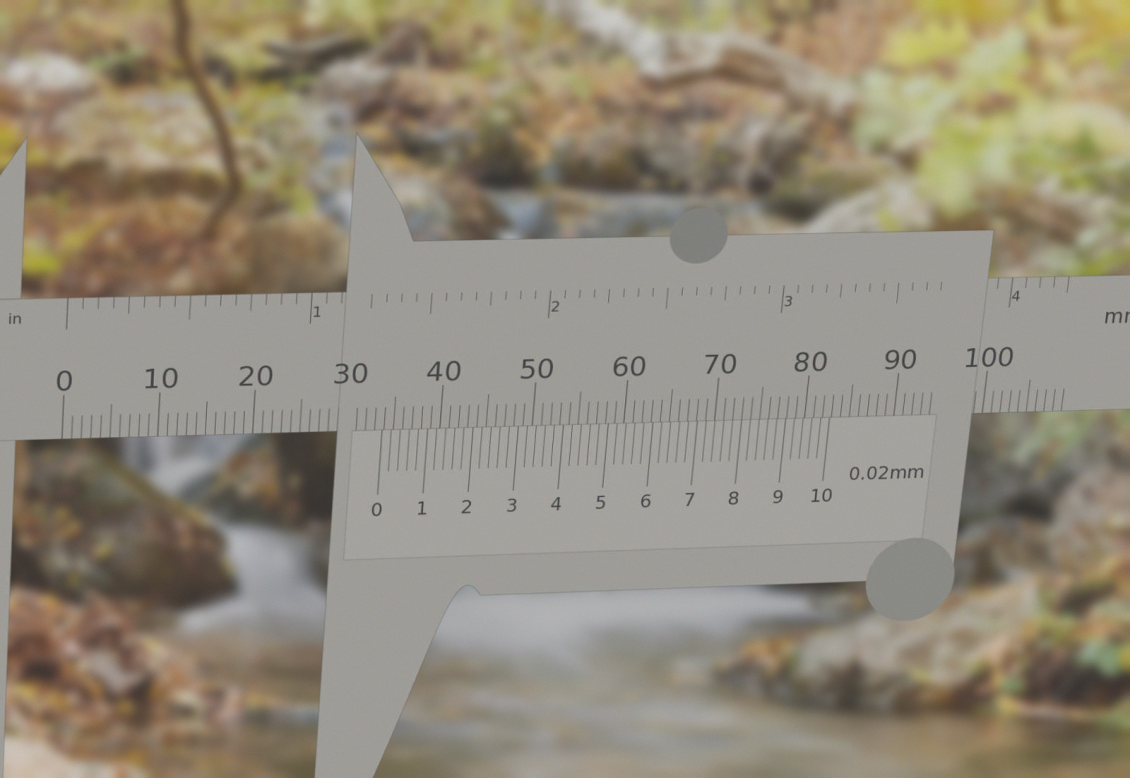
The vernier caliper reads 33.8 mm
